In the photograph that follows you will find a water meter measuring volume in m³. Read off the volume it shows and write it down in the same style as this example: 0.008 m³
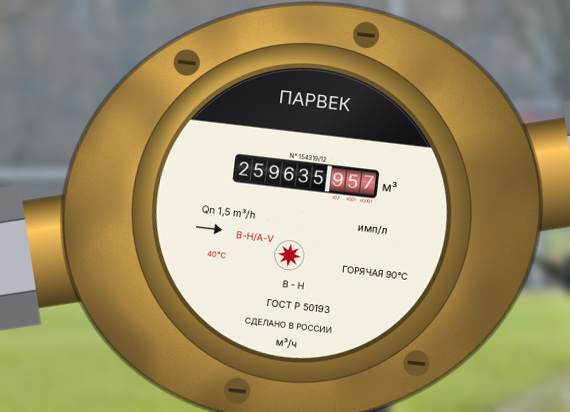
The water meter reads 259635.957 m³
